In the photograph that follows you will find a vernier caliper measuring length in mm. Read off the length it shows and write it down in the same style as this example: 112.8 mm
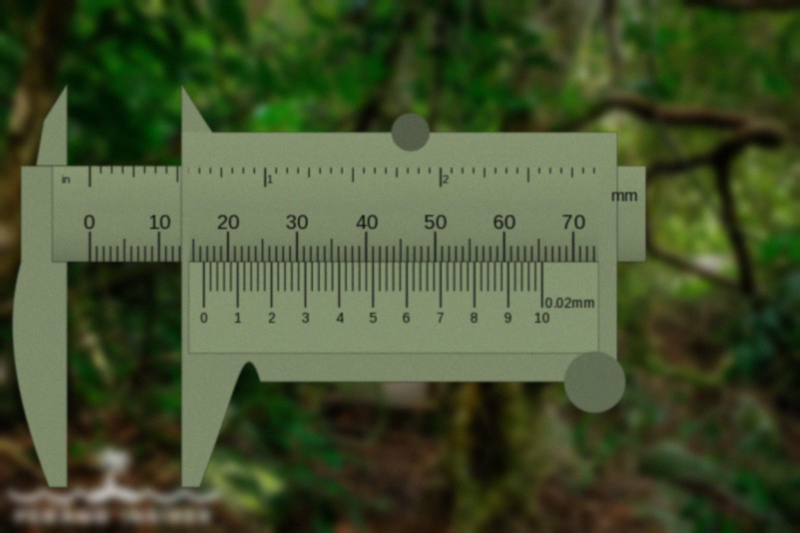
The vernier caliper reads 16.5 mm
